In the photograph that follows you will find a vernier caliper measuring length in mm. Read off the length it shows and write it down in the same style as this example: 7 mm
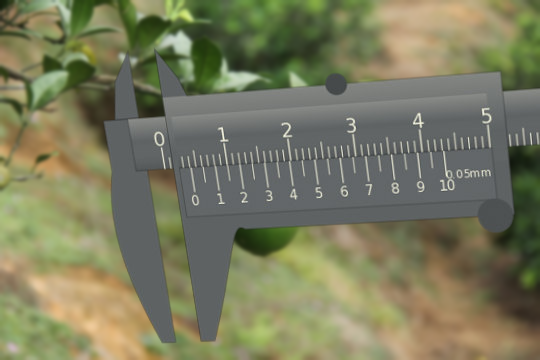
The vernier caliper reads 4.2 mm
